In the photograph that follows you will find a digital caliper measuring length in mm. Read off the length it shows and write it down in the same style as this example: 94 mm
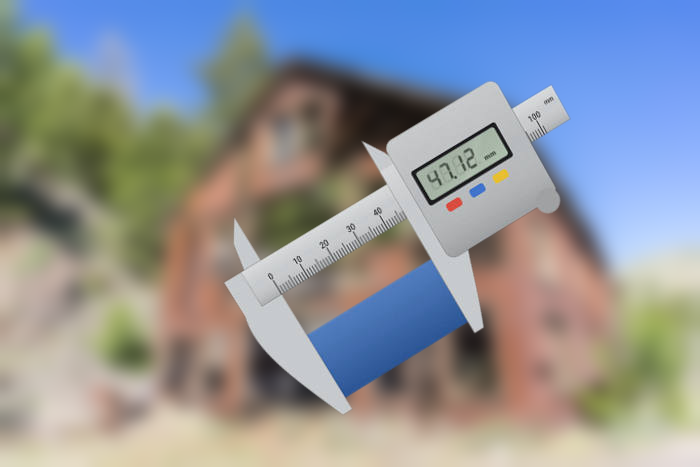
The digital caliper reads 47.12 mm
